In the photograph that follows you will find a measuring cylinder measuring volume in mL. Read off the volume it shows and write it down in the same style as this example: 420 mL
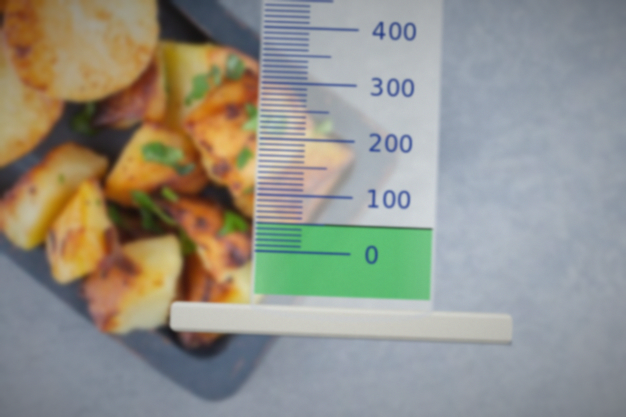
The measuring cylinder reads 50 mL
